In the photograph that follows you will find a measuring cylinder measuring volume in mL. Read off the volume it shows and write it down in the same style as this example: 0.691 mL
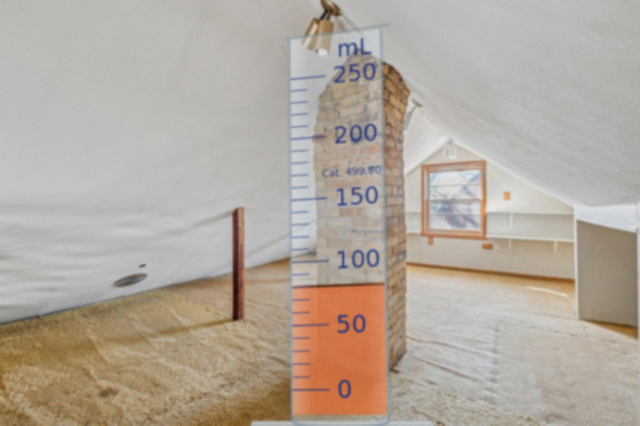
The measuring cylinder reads 80 mL
